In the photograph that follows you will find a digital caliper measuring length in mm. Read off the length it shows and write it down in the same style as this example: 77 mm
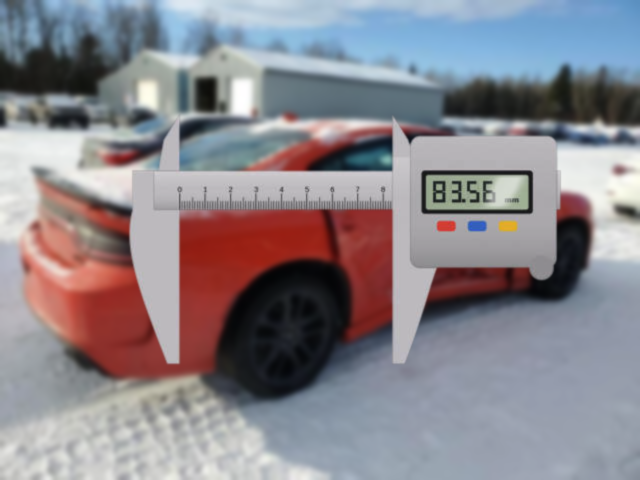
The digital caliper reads 83.56 mm
